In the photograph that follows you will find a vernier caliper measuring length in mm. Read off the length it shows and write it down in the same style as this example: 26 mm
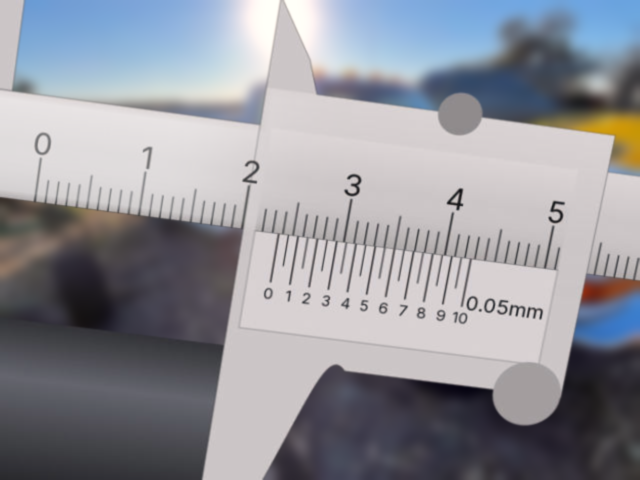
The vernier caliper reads 23.6 mm
